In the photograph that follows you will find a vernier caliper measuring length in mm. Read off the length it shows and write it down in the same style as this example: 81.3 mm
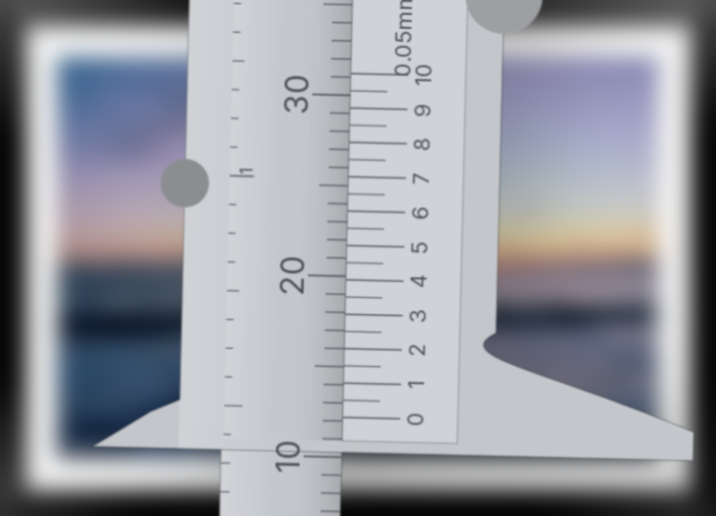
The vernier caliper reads 12.2 mm
